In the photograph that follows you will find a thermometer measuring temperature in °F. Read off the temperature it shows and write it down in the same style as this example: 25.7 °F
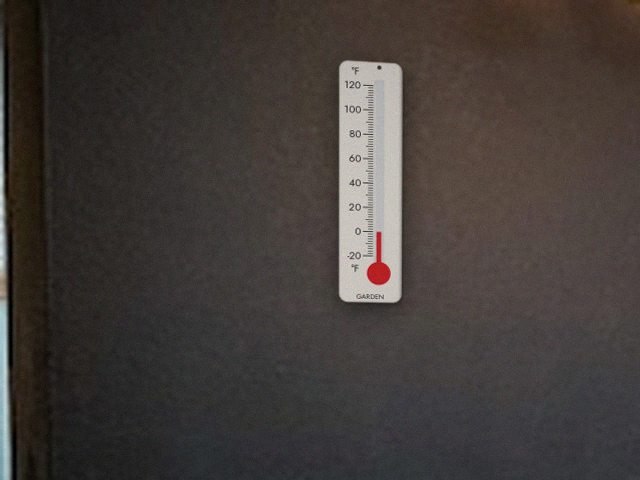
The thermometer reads 0 °F
